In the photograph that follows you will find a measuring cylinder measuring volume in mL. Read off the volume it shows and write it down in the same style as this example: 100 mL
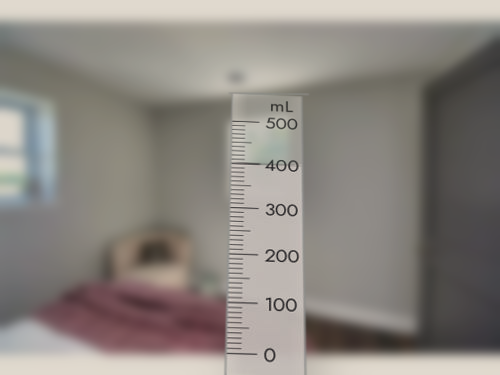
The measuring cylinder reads 400 mL
